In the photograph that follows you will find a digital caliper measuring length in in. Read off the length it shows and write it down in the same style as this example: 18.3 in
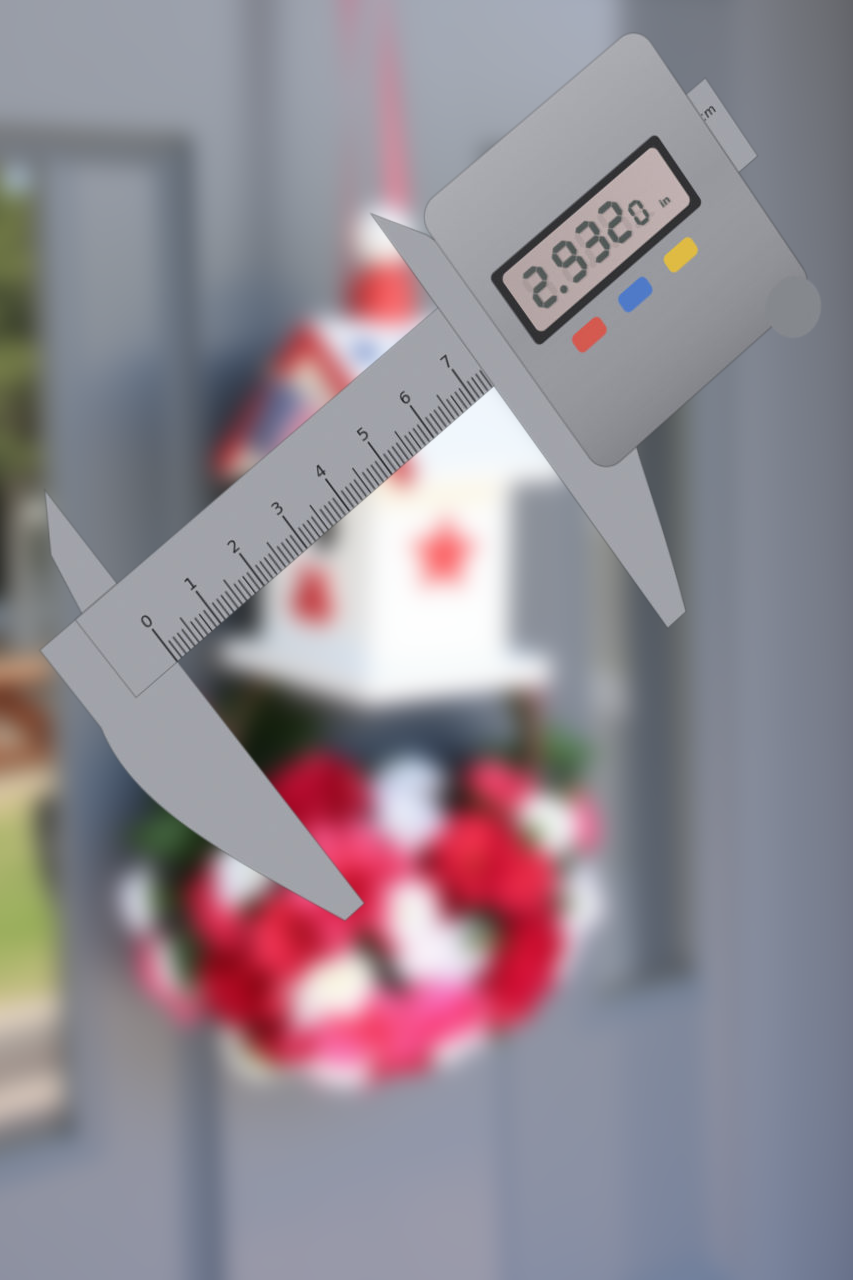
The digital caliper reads 2.9320 in
